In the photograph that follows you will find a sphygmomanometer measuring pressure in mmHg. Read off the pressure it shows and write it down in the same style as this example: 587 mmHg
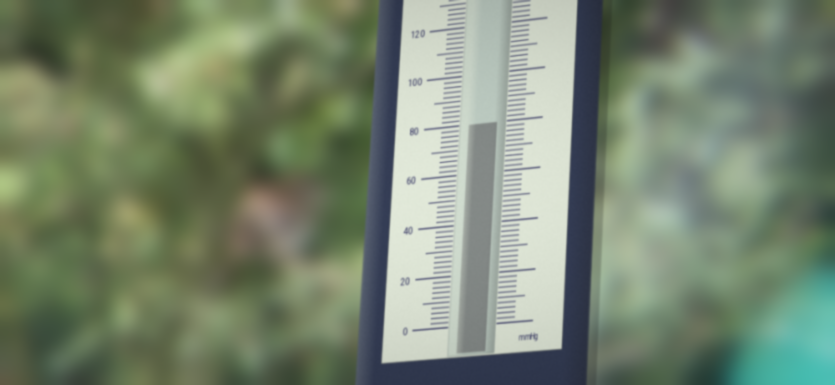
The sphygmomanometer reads 80 mmHg
